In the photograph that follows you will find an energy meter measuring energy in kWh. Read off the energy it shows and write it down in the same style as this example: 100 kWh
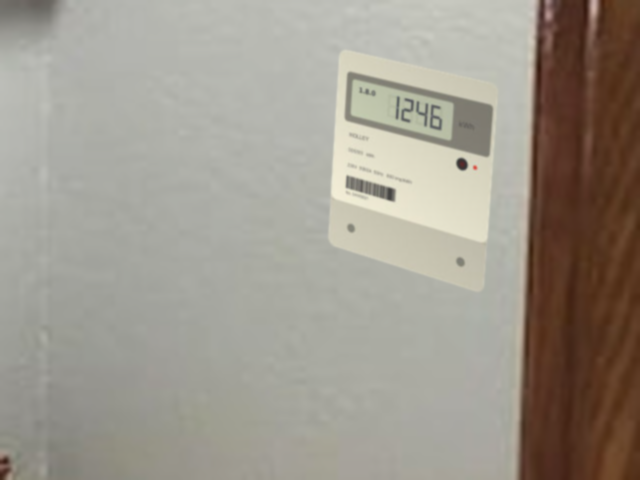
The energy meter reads 1246 kWh
